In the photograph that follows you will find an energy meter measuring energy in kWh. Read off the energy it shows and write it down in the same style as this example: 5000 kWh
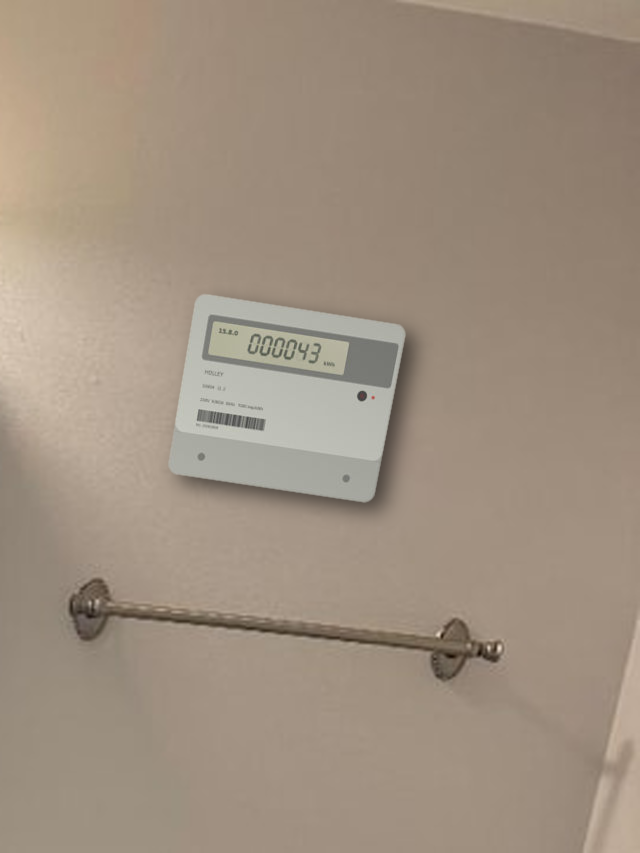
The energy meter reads 43 kWh
